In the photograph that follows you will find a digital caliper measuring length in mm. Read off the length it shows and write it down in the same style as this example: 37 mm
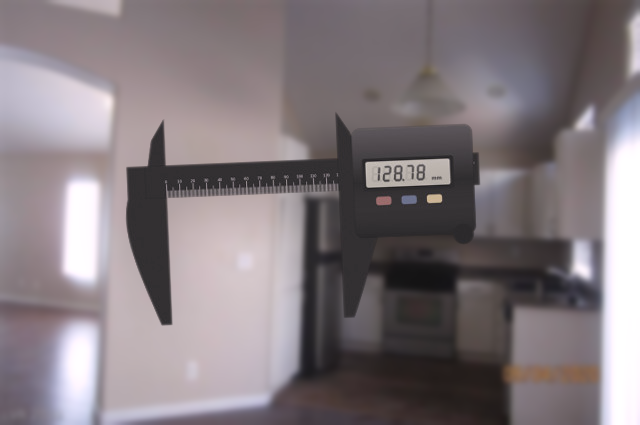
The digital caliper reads 128.78 mm
